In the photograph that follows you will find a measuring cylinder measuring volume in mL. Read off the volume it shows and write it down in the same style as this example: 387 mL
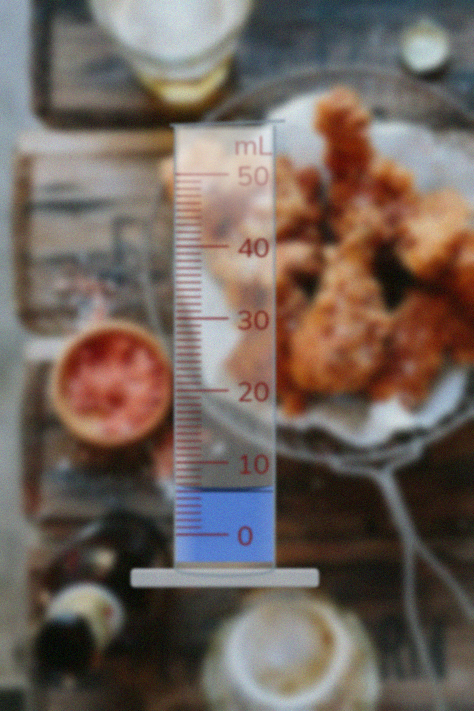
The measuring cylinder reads 6 mL
